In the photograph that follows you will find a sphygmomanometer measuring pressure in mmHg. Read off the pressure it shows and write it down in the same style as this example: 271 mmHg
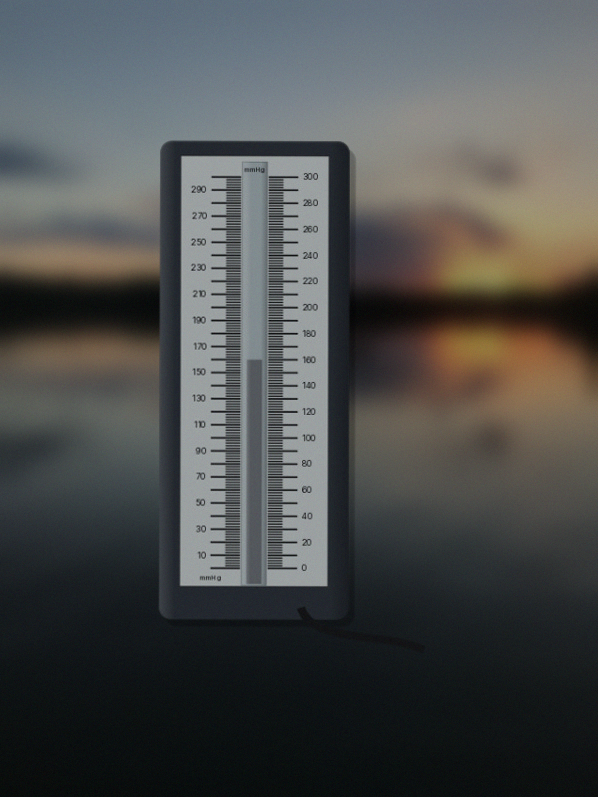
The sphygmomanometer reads 160 mmHg
